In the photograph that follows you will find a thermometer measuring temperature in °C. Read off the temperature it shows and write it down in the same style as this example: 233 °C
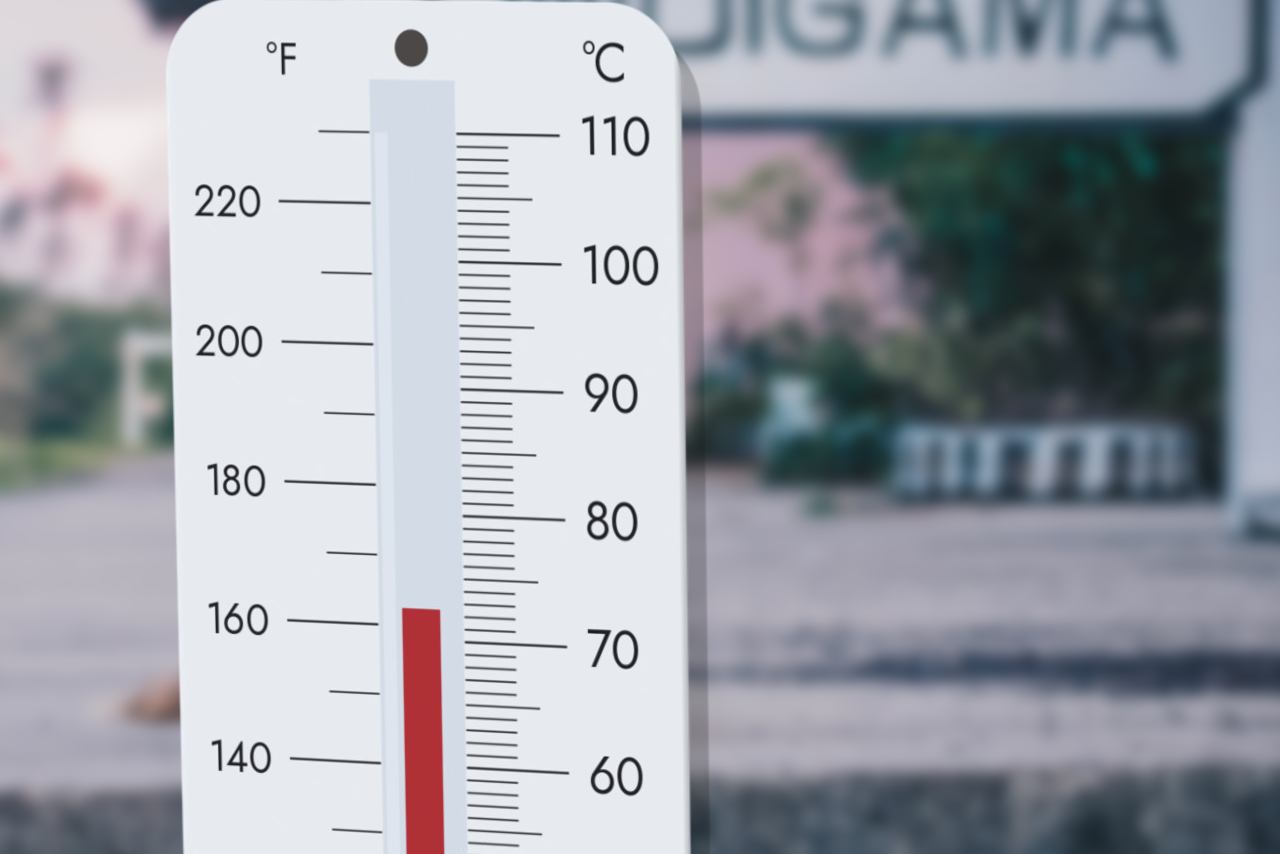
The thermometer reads 72.5 °C
